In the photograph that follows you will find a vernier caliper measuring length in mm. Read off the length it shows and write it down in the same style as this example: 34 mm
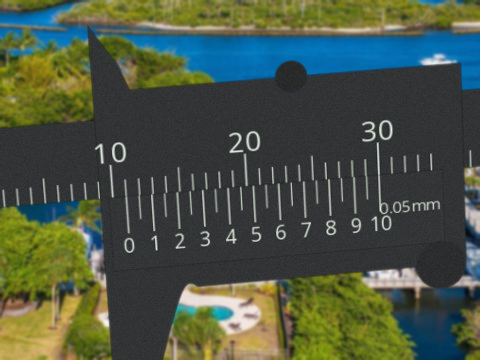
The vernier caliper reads 11.0 mm
